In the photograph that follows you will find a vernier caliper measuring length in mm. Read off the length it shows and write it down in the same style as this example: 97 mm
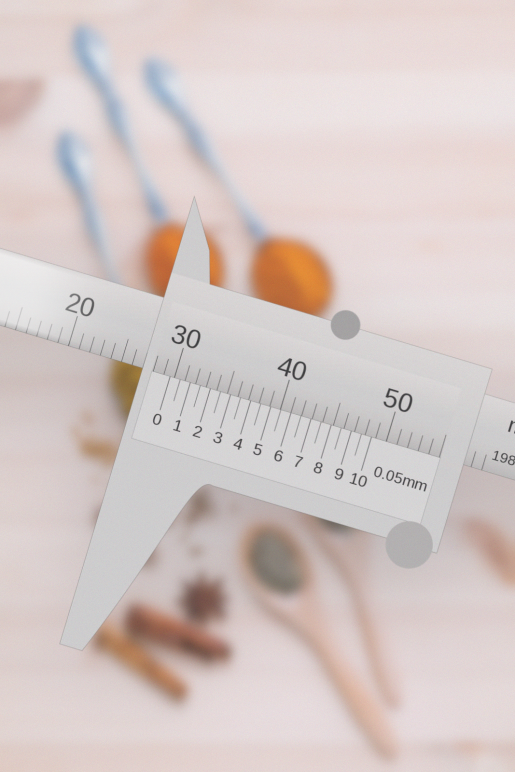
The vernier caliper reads 29.6 mm
